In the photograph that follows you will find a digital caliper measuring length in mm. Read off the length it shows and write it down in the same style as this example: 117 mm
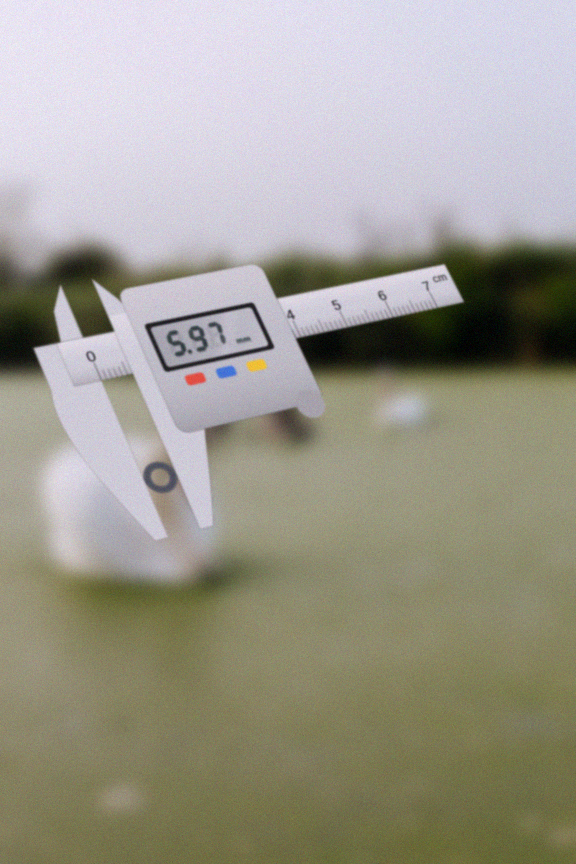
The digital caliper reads 5.97 mm
